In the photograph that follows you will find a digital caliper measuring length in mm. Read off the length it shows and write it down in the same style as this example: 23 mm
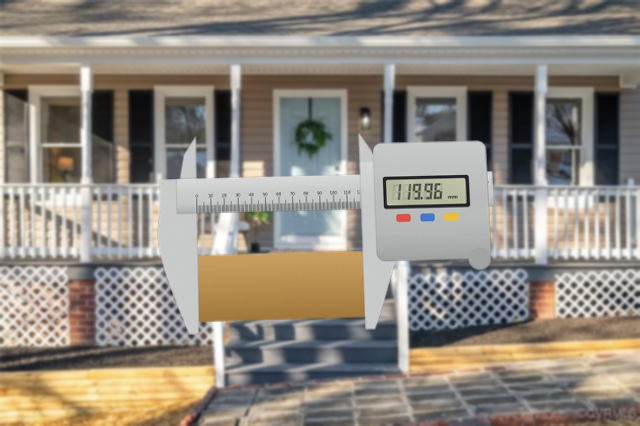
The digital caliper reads 119.96 mm
